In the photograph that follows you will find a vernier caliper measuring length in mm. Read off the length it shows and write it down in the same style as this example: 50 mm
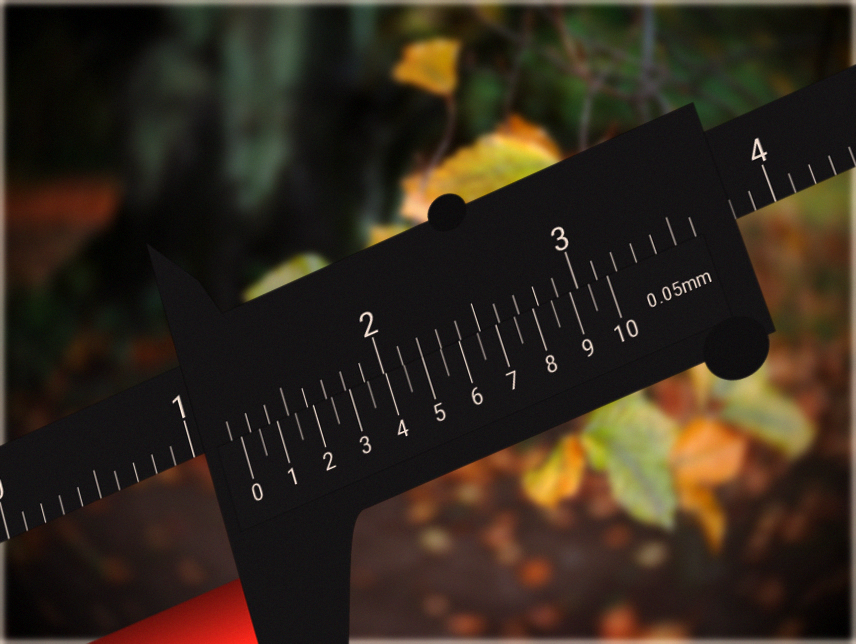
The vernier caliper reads 12.5 mm
